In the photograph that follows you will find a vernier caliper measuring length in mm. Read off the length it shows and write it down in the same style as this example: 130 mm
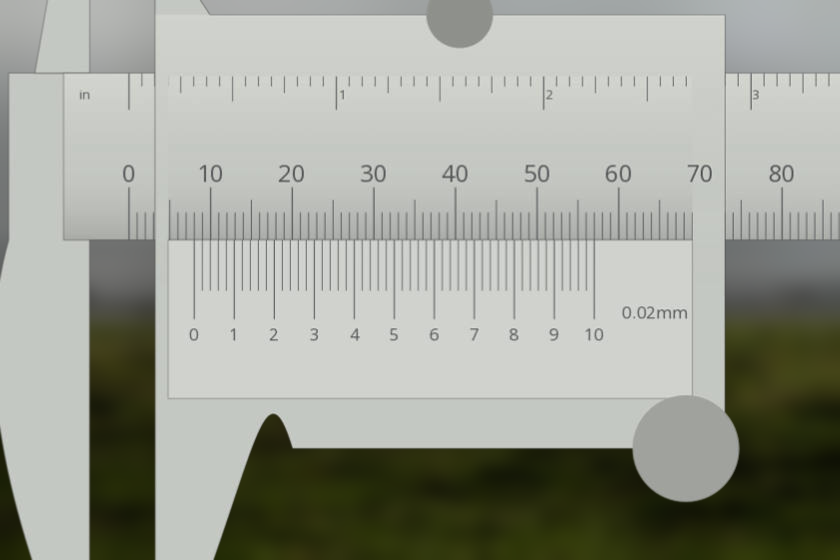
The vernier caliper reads 8.0 mm
